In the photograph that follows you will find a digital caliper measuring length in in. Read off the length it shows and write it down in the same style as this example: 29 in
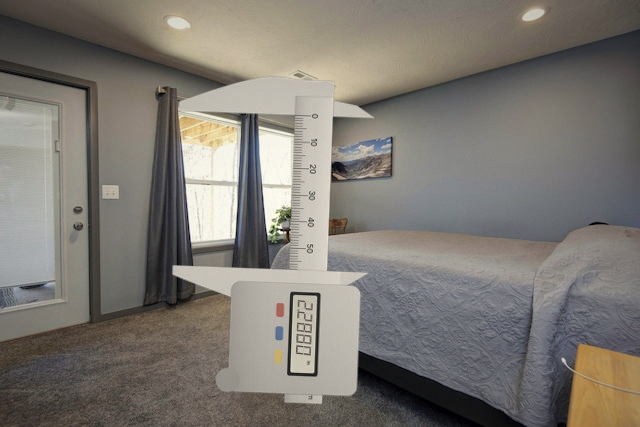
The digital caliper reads 2.2880 in
